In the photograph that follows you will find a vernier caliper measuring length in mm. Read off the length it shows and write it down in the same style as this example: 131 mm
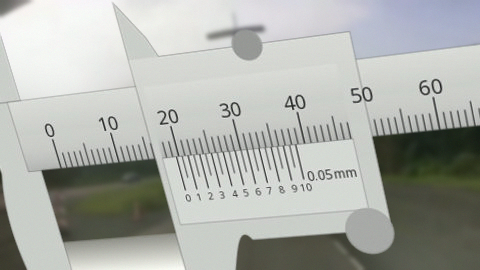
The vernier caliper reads 19.6 mm
